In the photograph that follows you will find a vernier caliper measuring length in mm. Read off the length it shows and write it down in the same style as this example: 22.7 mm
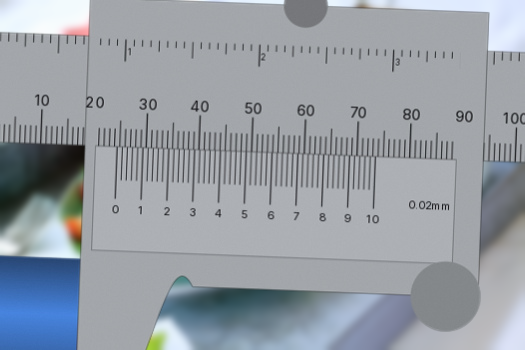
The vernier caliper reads 24.5 mm
